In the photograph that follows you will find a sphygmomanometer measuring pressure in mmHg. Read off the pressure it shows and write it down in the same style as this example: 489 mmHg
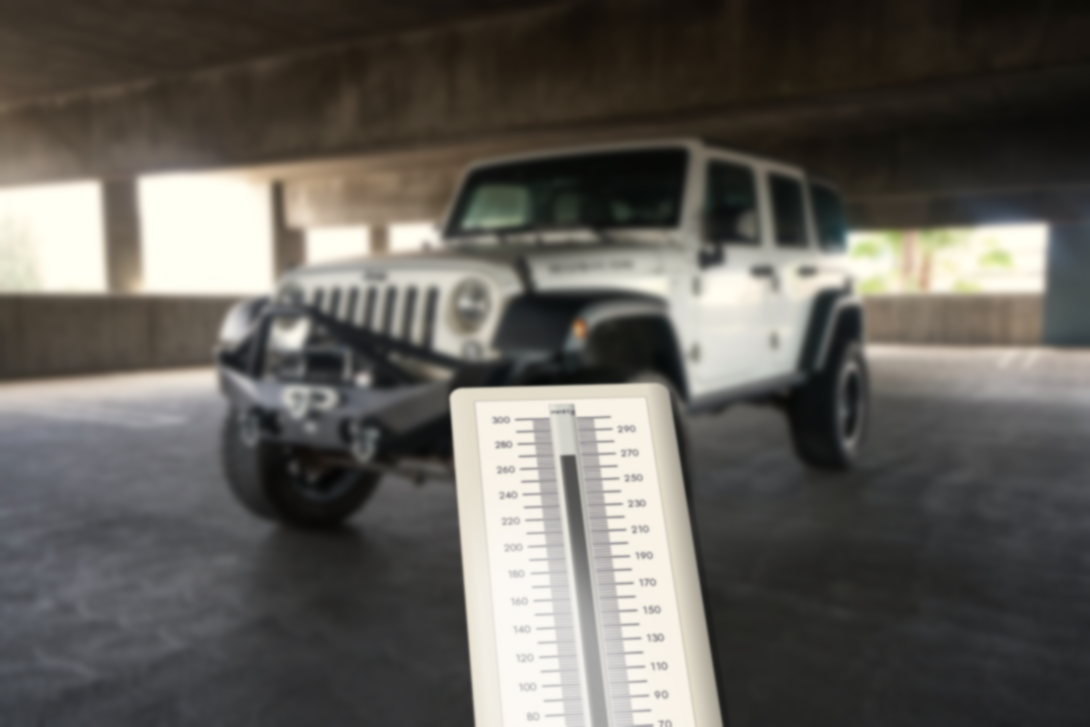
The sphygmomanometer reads 270 mmHg
